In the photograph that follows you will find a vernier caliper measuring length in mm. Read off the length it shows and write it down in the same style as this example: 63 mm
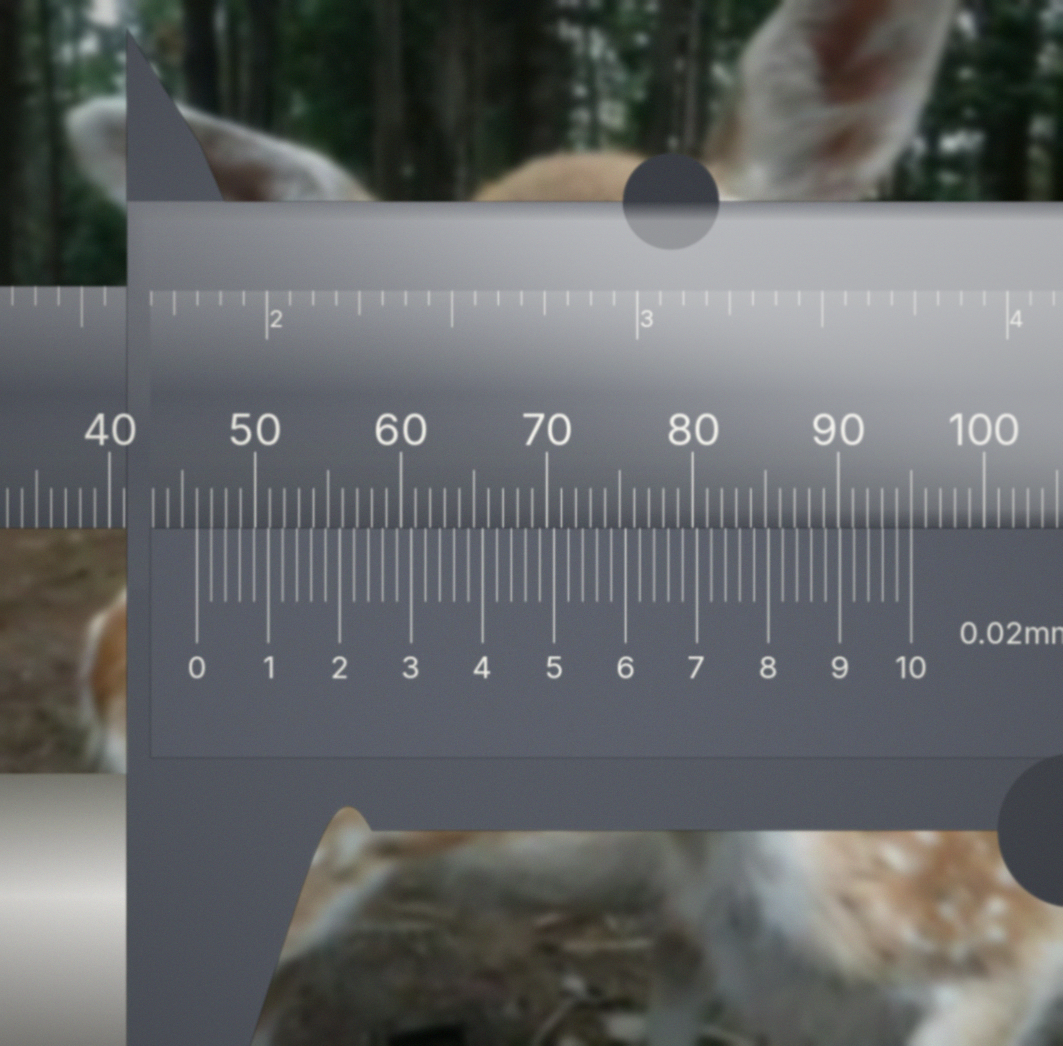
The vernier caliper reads 46.0 mm
